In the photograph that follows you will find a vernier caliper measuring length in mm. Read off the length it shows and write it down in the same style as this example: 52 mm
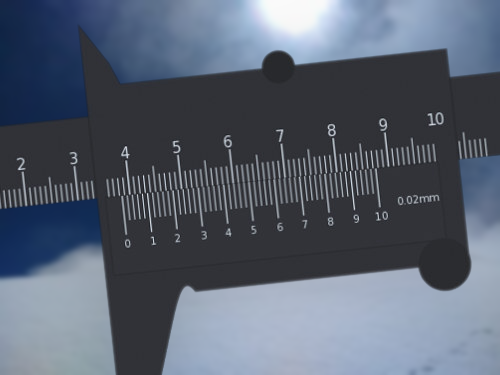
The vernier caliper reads 38.5 mm
